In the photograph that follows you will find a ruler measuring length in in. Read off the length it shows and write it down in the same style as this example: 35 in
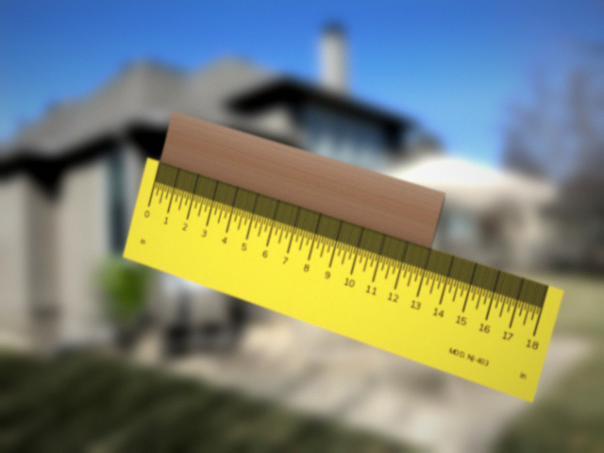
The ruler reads 13 in
